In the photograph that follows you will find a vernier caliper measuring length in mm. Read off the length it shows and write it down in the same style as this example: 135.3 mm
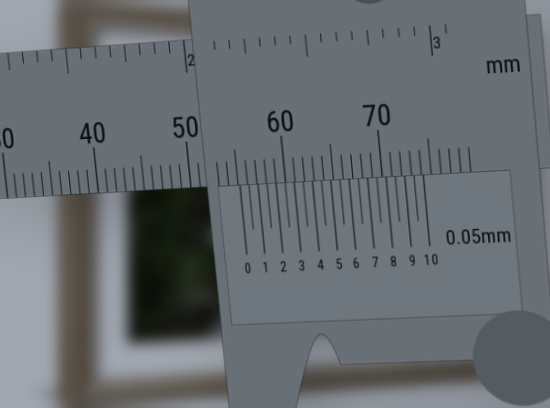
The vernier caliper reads 55.2 mm
